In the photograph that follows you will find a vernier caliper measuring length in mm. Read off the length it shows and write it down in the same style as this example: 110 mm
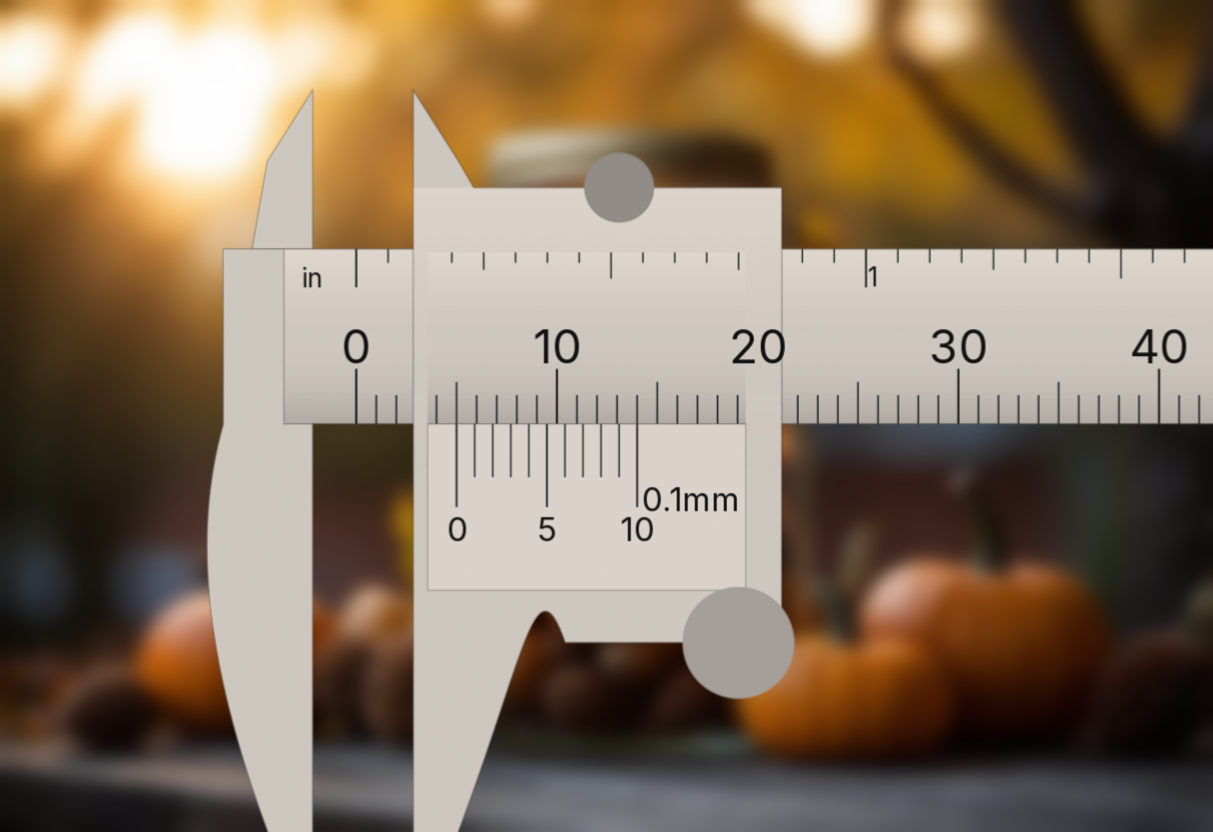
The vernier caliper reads 5.0 mm
